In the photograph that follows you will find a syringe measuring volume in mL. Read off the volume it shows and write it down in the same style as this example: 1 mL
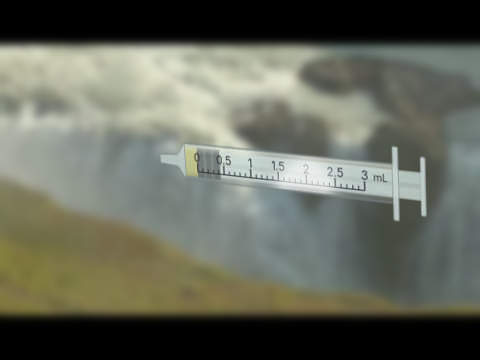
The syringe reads 0 mL
